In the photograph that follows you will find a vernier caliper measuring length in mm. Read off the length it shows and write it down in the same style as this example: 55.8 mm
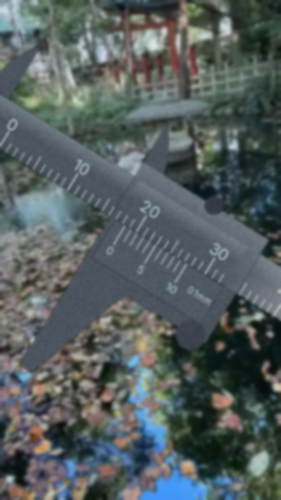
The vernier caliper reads 18.4 mm
